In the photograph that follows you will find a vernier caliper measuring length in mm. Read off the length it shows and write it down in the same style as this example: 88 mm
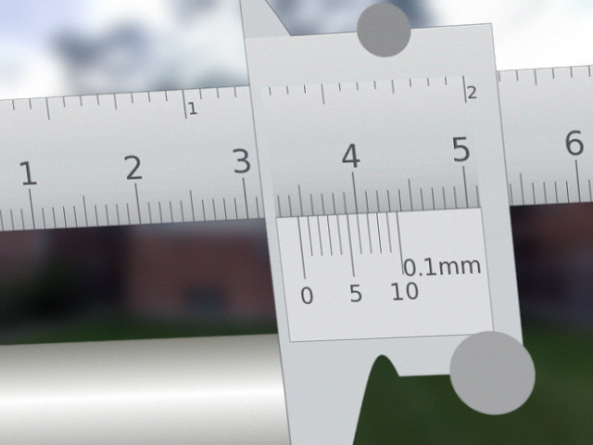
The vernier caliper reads 34.6 mm
